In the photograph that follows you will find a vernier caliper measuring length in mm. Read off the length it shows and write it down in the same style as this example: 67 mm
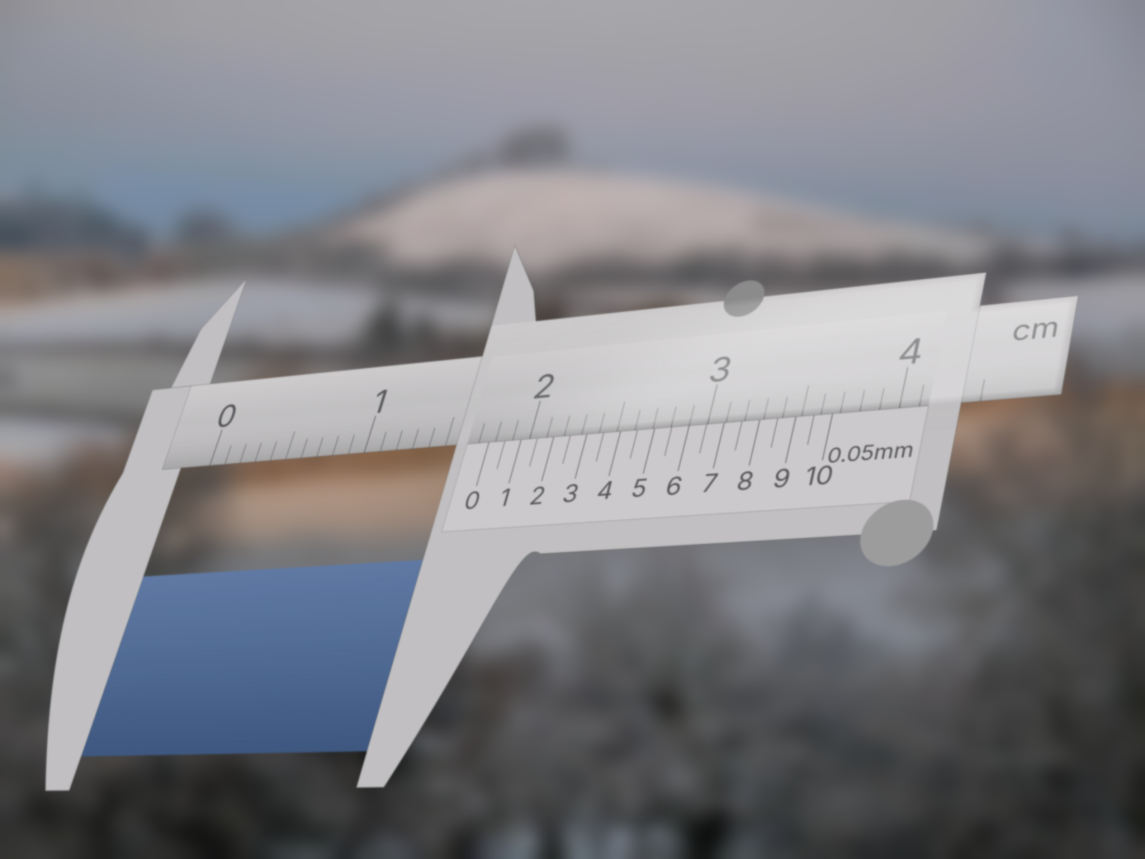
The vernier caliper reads 17.6 mm
